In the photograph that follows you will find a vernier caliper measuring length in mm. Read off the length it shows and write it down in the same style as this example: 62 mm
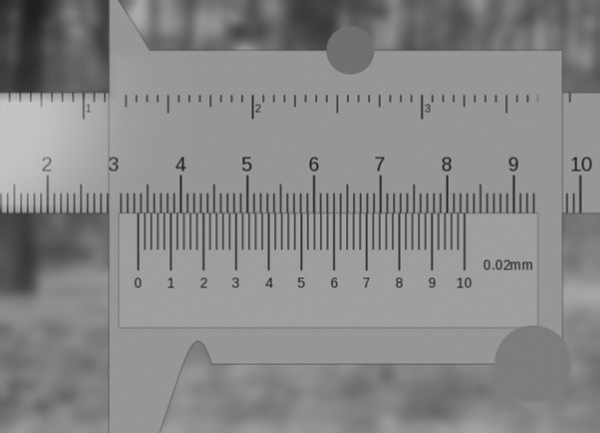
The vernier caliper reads 33.6 mm
